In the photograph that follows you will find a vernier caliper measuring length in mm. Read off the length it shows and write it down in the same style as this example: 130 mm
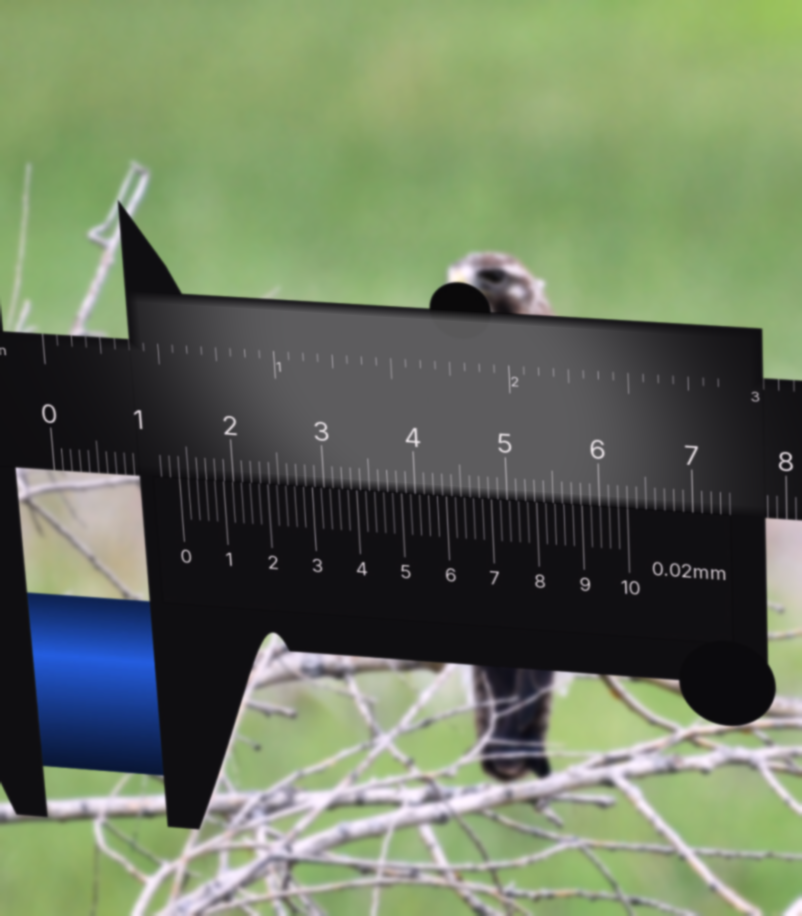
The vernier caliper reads 14.0 mm
